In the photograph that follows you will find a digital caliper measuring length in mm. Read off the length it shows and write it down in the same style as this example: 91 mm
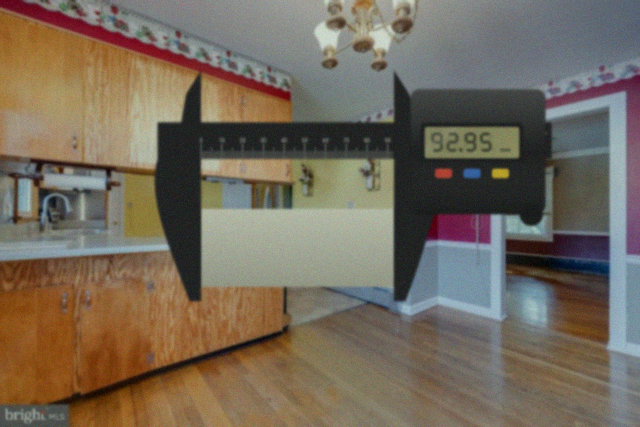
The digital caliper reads 92.95 mm
